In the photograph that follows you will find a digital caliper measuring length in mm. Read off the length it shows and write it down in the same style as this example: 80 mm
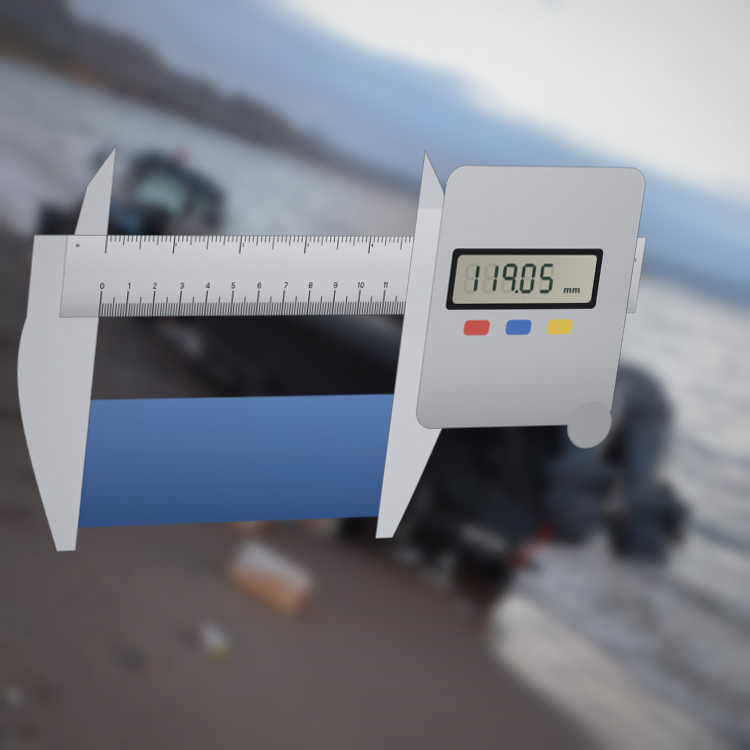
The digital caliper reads 119.05 mm
